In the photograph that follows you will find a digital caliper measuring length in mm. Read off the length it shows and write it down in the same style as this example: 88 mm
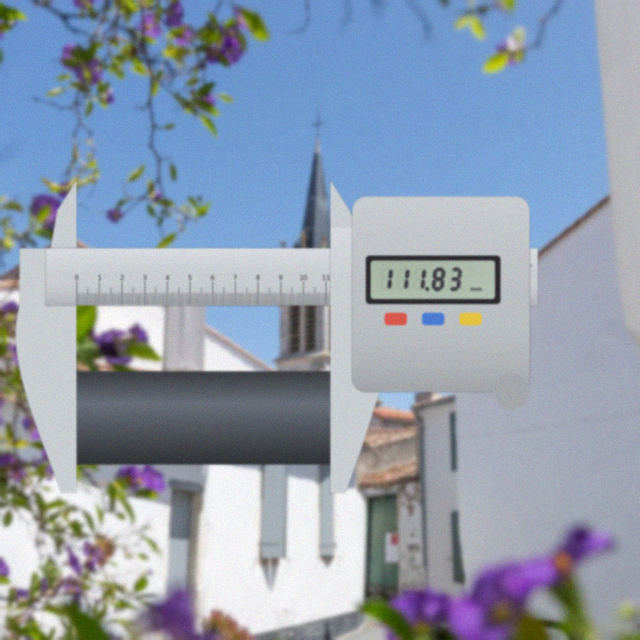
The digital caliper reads 111.83 mm
